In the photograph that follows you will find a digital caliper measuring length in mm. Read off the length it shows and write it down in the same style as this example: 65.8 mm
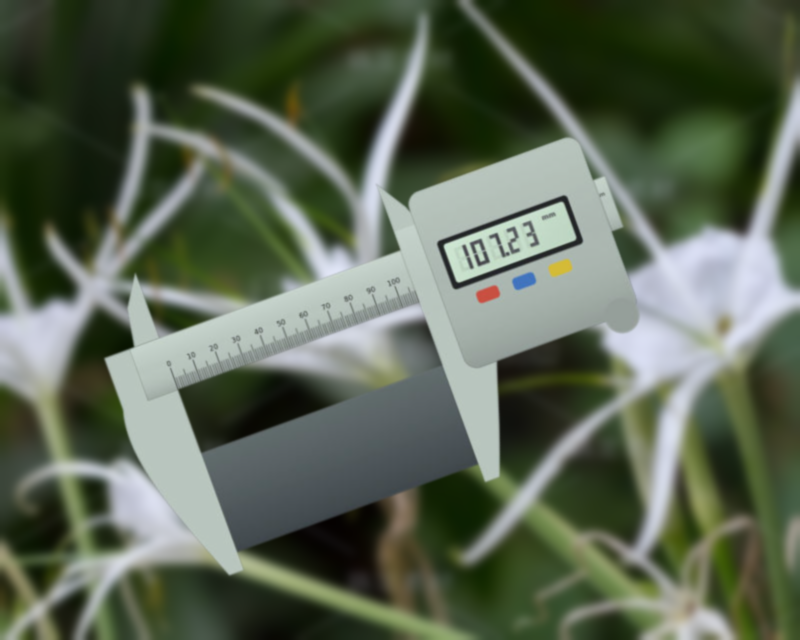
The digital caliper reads 107.23 mm
